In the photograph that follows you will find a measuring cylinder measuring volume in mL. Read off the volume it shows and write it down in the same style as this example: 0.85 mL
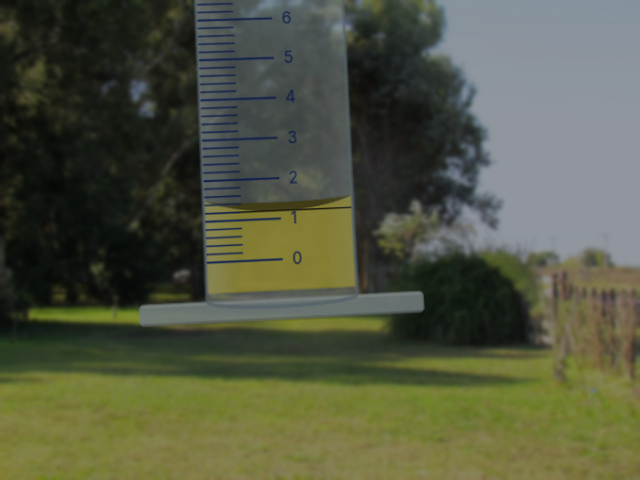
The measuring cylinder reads 1.2 mL
